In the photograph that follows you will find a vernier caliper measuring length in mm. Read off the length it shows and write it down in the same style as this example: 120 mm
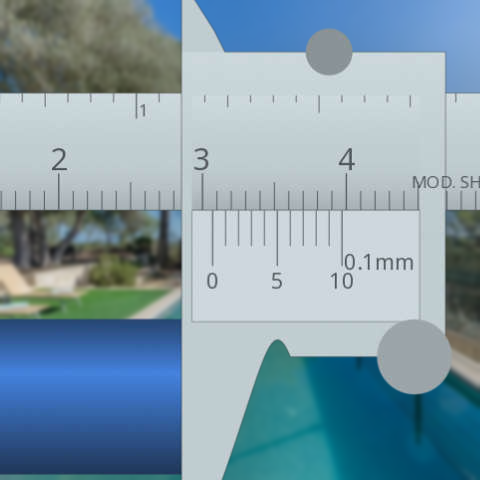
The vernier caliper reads 30.7 mm
